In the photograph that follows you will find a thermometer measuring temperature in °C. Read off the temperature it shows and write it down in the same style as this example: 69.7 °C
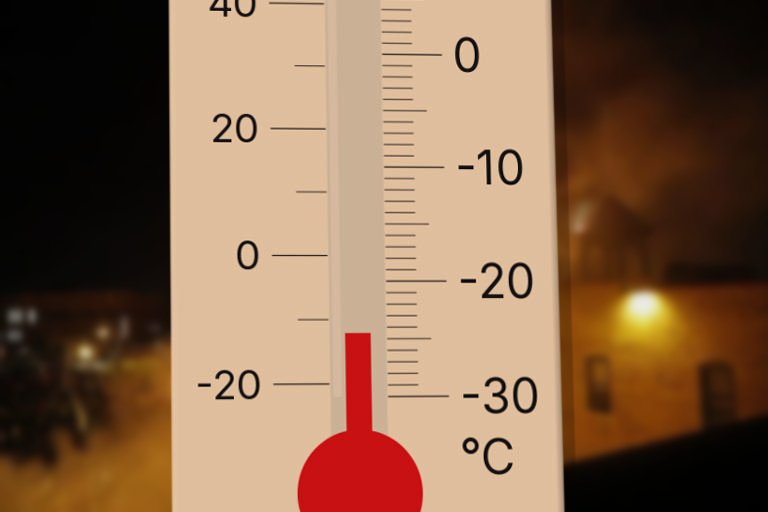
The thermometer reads -24.5 °C
